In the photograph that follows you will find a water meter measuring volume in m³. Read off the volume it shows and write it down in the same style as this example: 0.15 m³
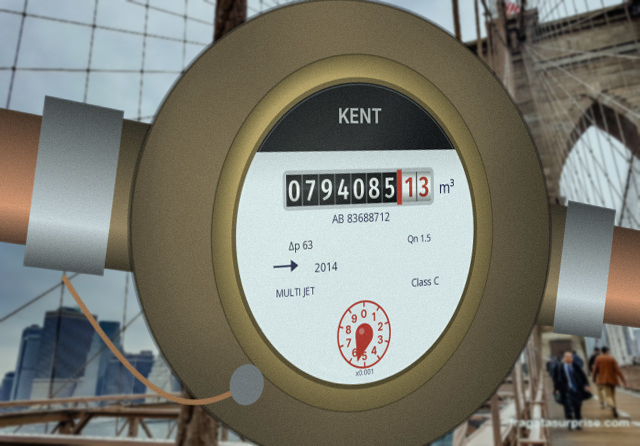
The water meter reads 794085.135 m³
